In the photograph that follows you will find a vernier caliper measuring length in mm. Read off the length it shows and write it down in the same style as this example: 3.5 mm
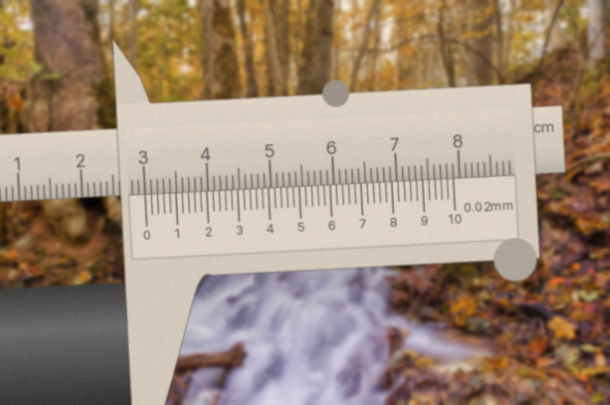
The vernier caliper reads 30.0 mm
